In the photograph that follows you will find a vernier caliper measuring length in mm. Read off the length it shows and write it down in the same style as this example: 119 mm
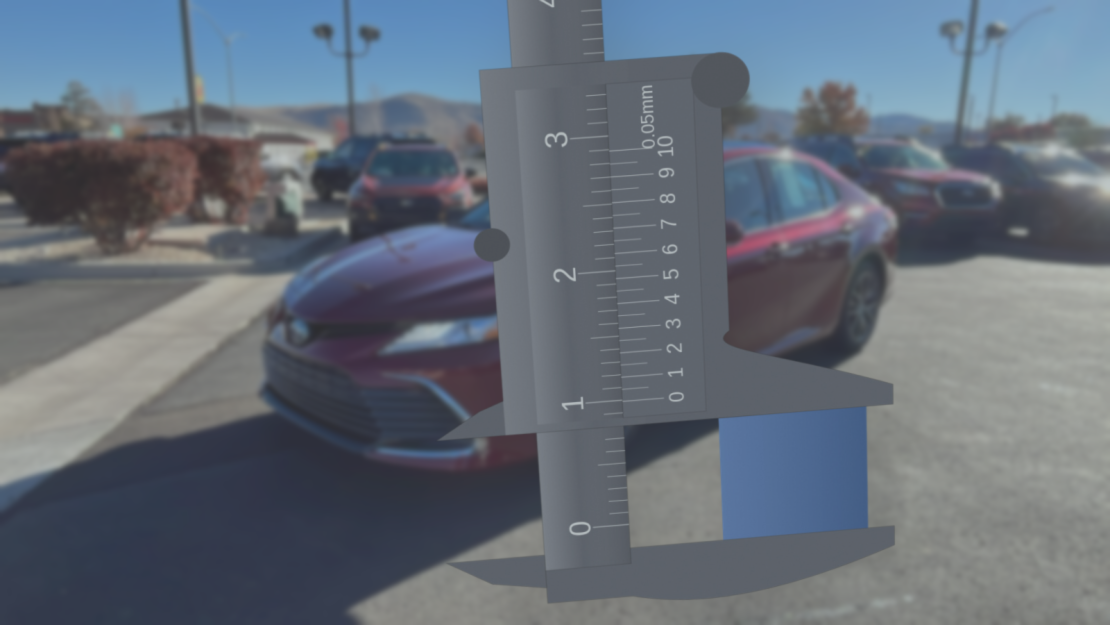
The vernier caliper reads 9.9 mm
